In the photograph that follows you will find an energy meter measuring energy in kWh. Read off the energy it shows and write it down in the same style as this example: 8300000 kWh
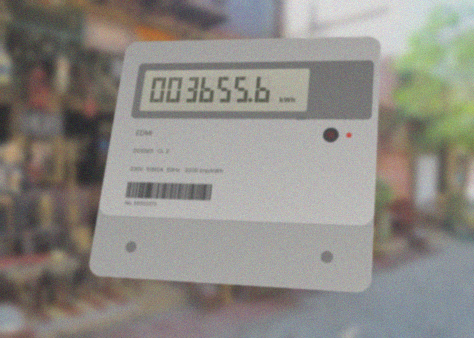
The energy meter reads 3655.6 kWh
